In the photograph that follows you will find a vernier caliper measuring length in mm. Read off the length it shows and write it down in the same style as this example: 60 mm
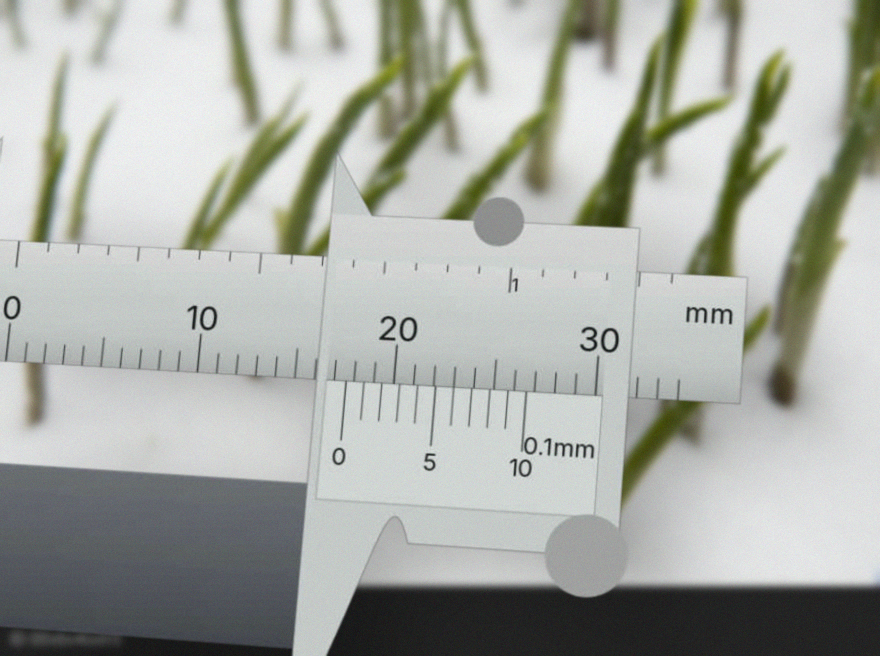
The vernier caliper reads 17.6 mm
